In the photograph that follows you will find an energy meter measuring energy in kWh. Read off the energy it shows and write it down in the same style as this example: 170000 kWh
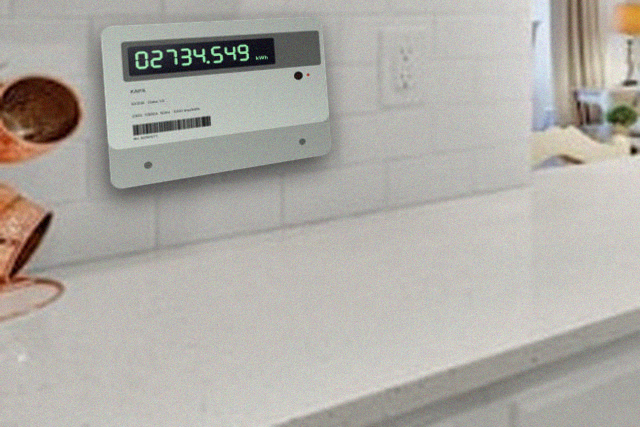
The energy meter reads 2734.549 kWh
